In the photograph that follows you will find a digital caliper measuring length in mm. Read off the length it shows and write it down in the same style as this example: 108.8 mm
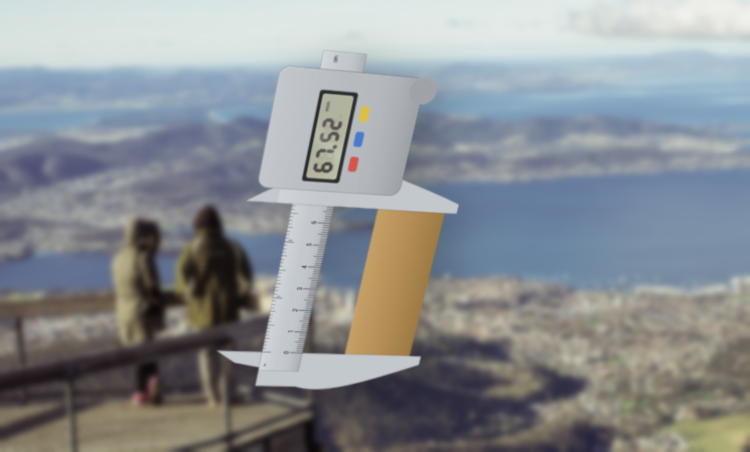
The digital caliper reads 67.52 mm
